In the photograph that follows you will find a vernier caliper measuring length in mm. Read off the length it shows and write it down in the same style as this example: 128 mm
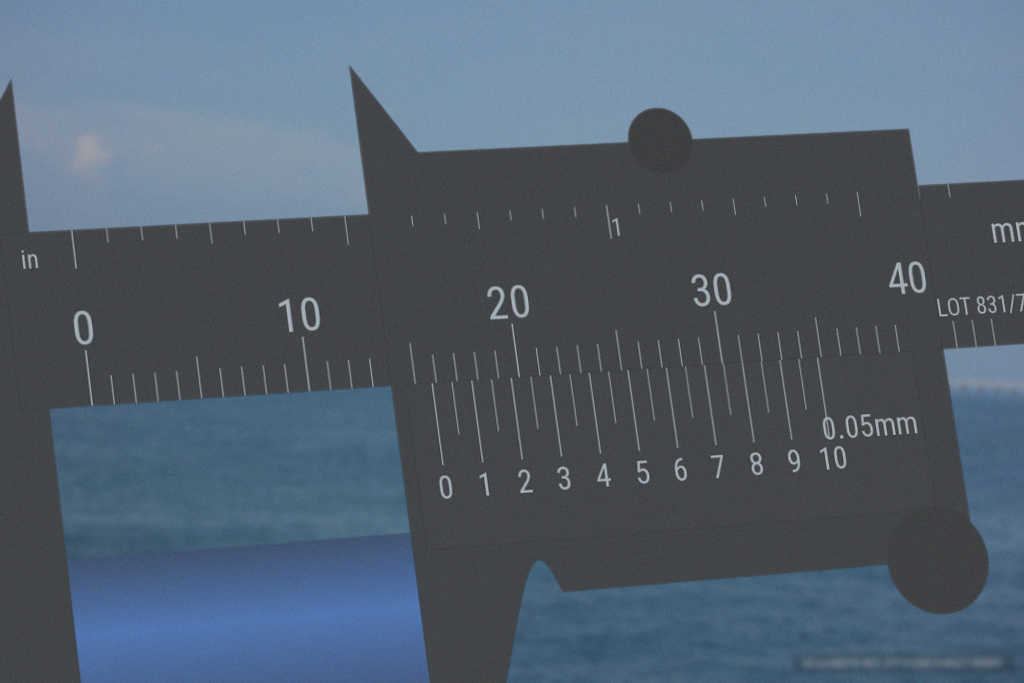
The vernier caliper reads 15.8 mm
